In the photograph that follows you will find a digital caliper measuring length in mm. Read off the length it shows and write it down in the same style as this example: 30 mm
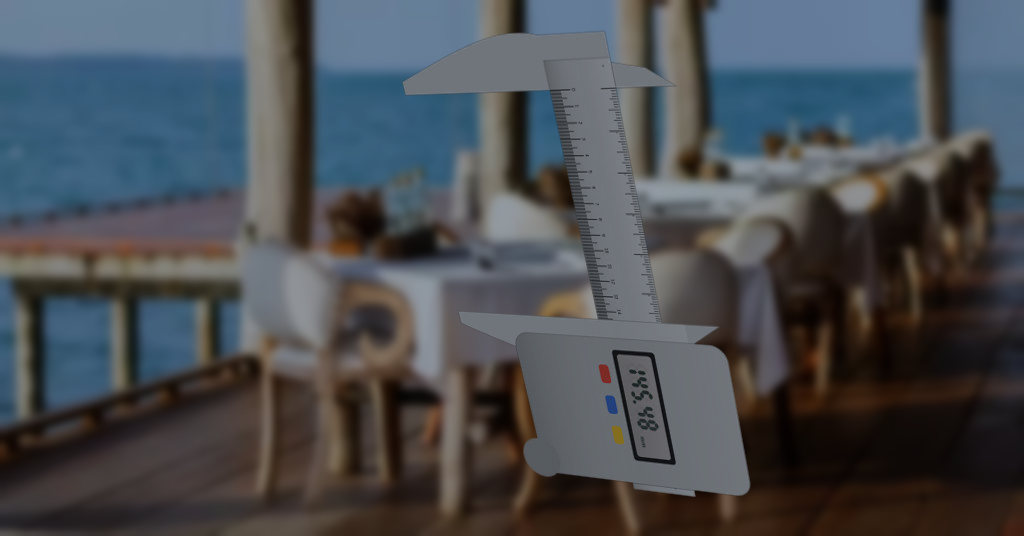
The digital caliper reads 145.48 mm
